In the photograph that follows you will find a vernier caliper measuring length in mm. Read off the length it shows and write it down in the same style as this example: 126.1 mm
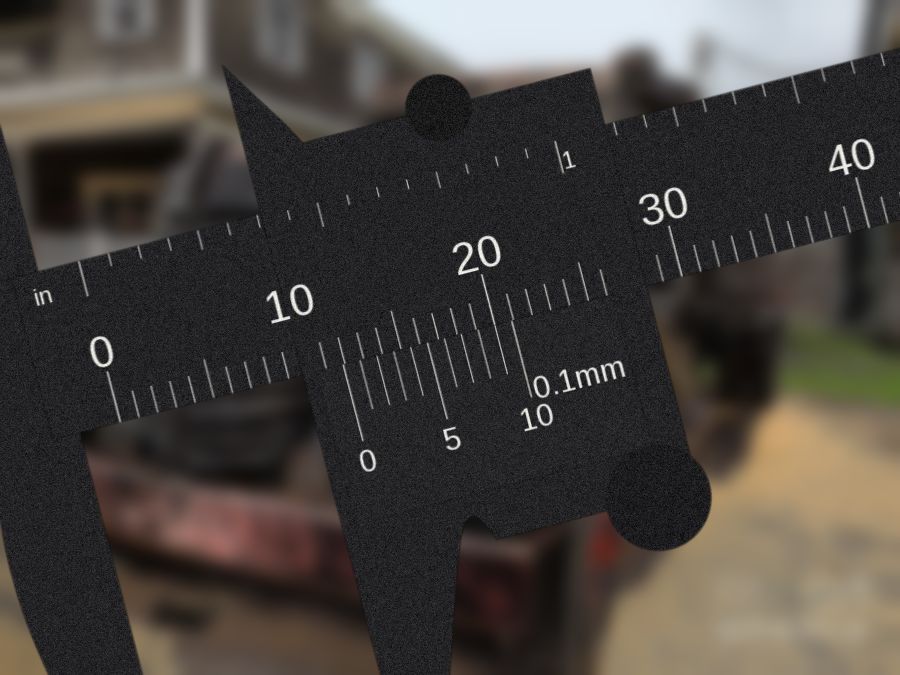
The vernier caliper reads 11.9 mm
